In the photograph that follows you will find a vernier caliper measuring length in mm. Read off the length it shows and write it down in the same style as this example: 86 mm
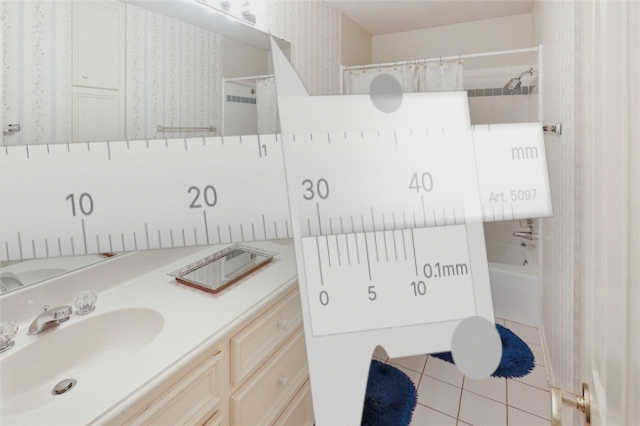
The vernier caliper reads 29.6 mm
